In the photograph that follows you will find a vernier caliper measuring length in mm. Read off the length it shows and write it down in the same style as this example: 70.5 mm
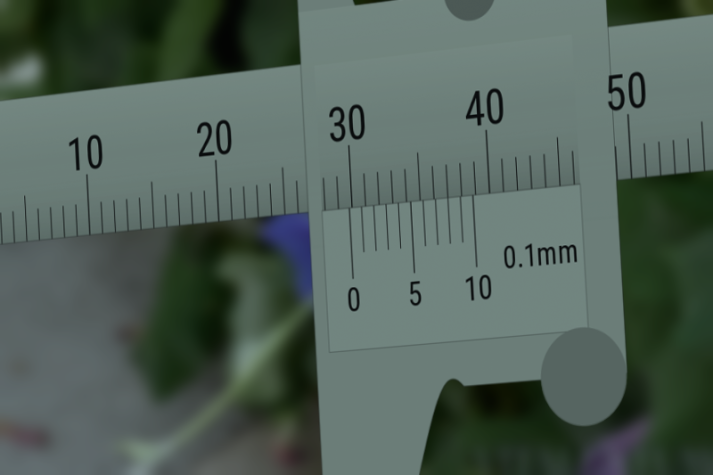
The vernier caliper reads 29.8 mm
